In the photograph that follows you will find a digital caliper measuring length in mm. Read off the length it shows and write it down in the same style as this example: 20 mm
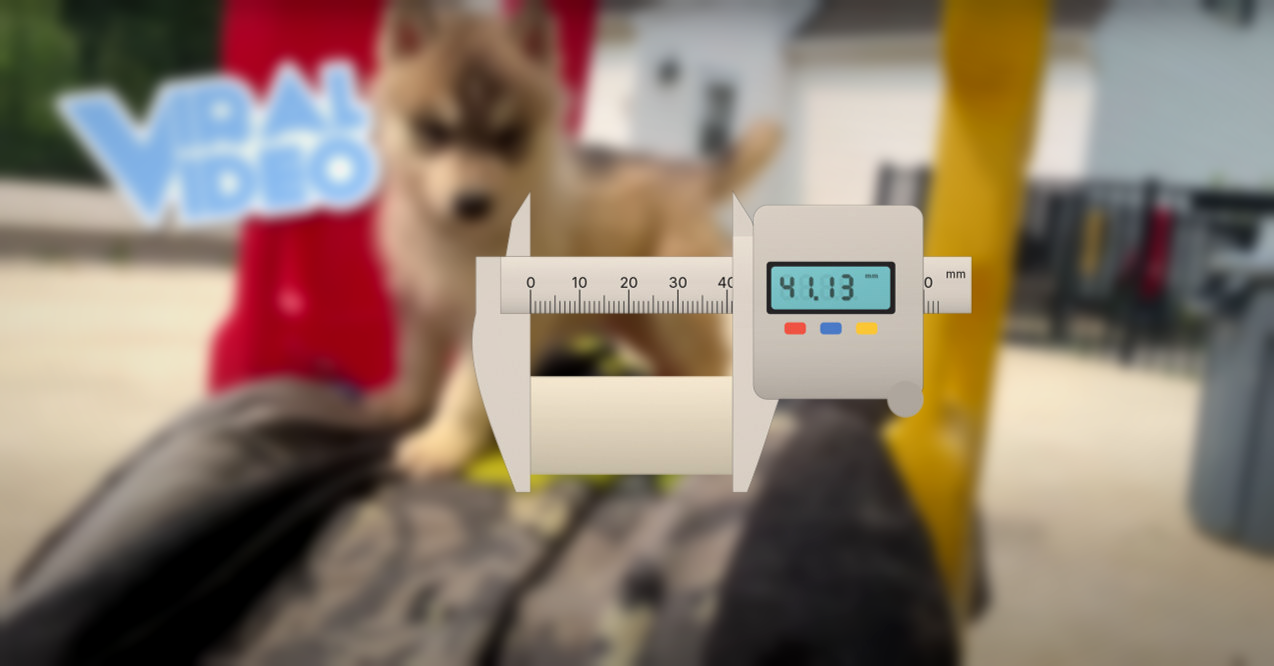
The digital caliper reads 41.13 mm
